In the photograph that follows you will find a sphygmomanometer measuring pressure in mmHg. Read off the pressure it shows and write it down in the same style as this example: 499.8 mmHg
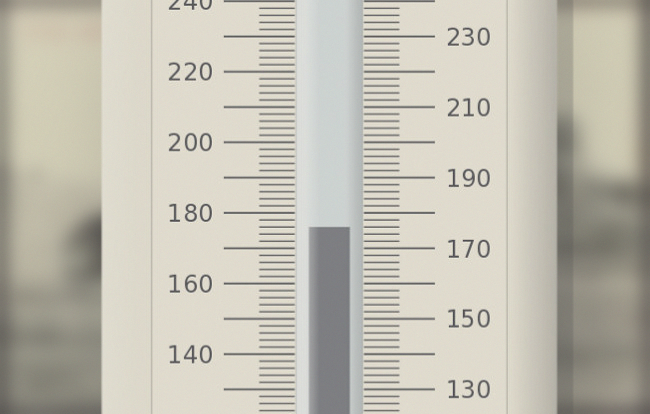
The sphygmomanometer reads 176 mmHg
